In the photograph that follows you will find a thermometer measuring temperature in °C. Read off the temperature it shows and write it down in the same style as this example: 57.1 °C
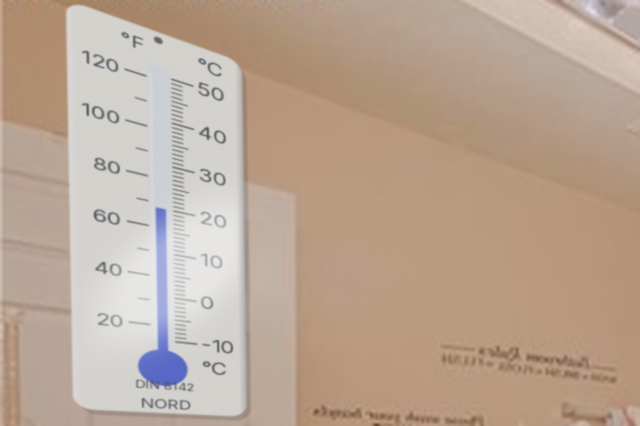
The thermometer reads 20 °C
